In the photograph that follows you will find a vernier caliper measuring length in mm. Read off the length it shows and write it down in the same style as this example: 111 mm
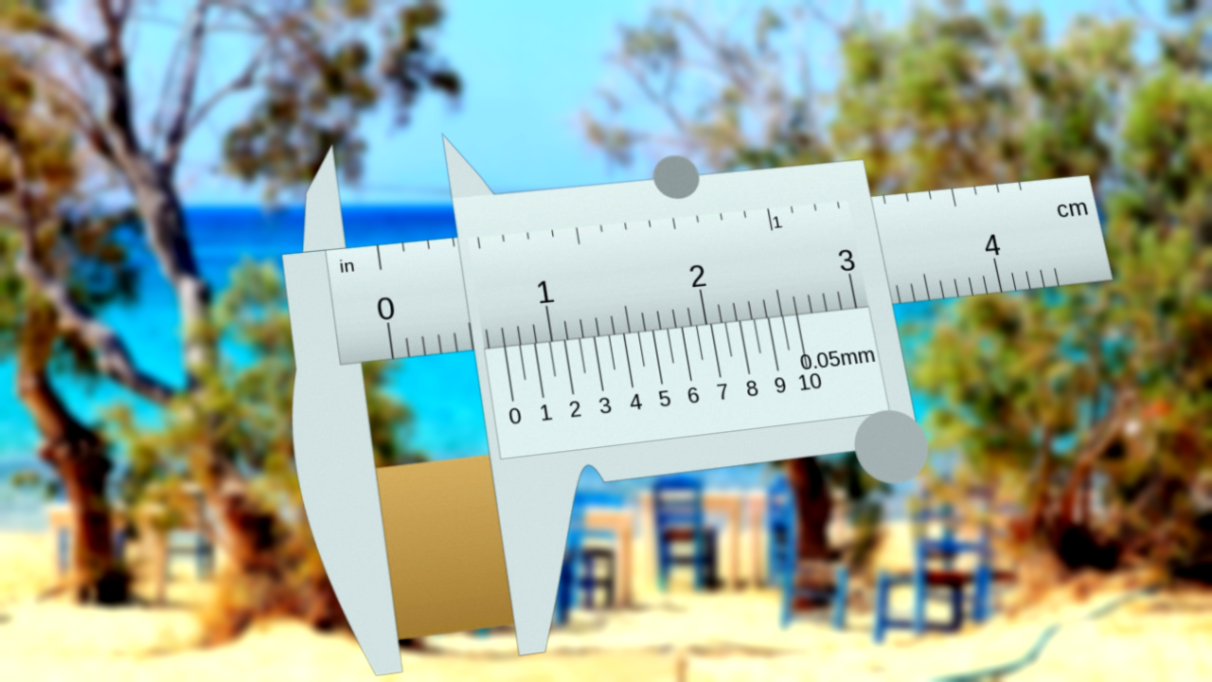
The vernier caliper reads 7.0 mm
